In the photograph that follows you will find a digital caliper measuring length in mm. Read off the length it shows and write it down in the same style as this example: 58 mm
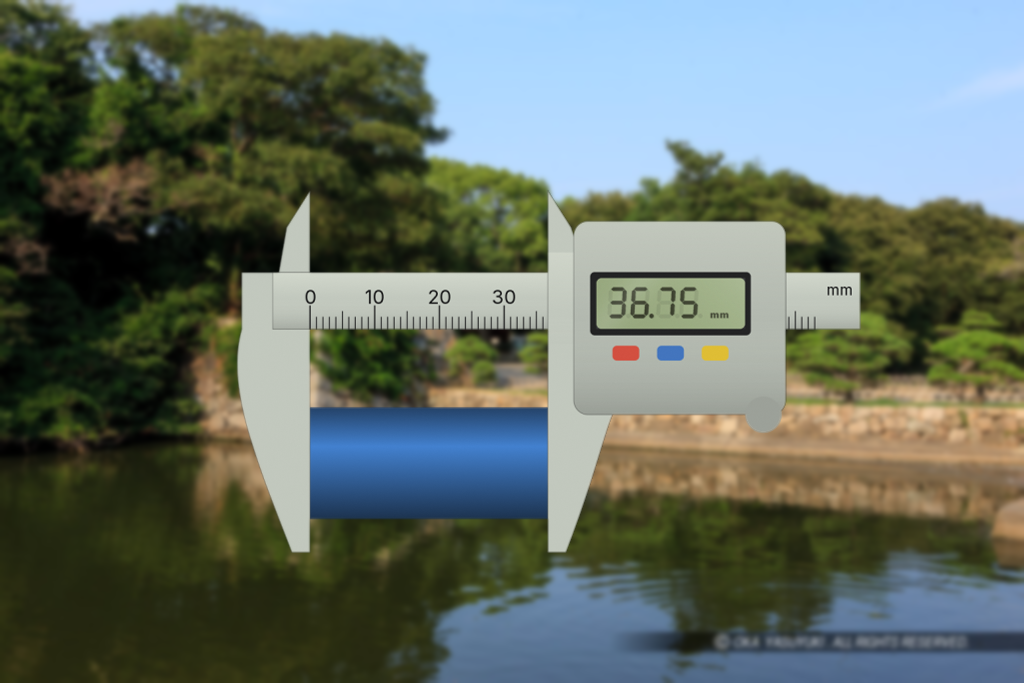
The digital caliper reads 36.75 mm
